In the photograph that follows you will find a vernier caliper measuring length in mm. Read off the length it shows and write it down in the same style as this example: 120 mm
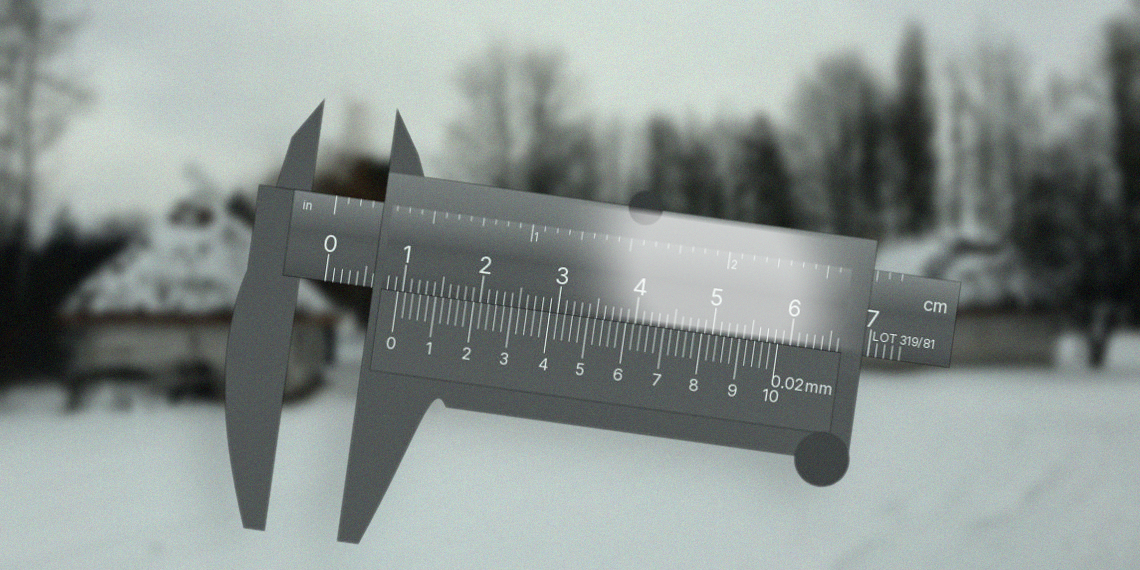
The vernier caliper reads 9.4 mm
